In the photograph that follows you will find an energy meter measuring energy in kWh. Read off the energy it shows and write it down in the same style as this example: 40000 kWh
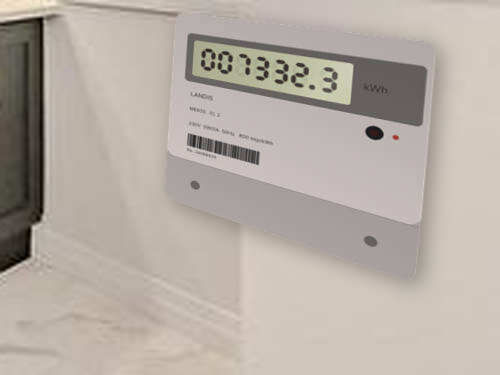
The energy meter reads 7332.3 kWh
